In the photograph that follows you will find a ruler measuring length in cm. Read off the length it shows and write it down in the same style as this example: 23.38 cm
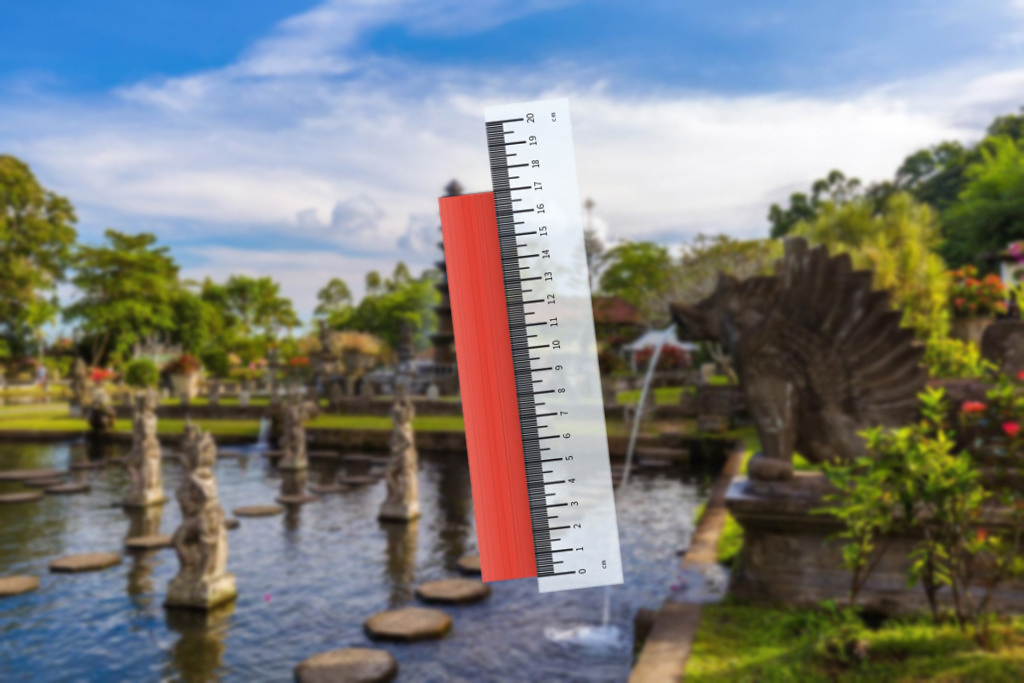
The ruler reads 17 cm
